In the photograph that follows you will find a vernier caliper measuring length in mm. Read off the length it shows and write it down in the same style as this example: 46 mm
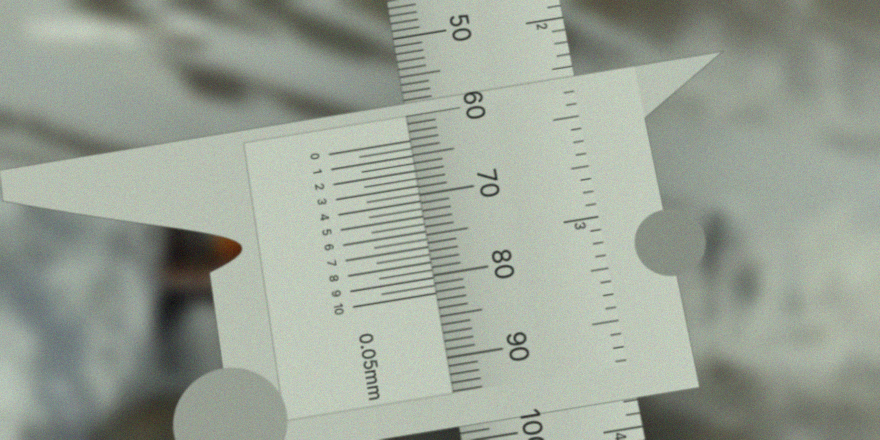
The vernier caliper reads 63.2 mm
